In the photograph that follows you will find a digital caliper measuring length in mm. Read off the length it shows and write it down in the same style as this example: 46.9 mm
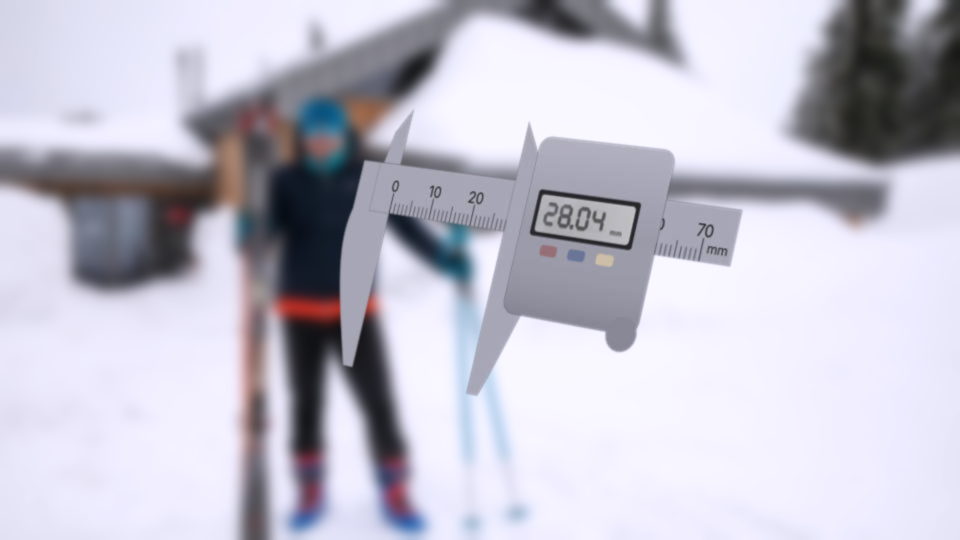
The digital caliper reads 28.04 mm
